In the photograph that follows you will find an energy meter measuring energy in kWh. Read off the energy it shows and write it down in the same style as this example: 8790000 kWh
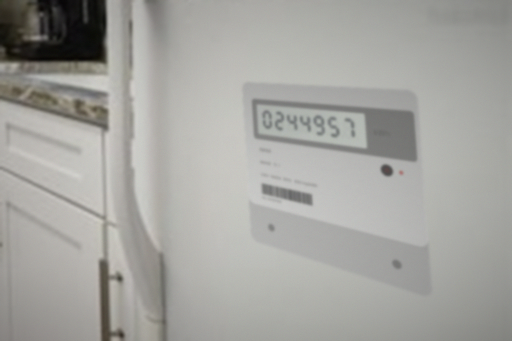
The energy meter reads 244957 kWh
